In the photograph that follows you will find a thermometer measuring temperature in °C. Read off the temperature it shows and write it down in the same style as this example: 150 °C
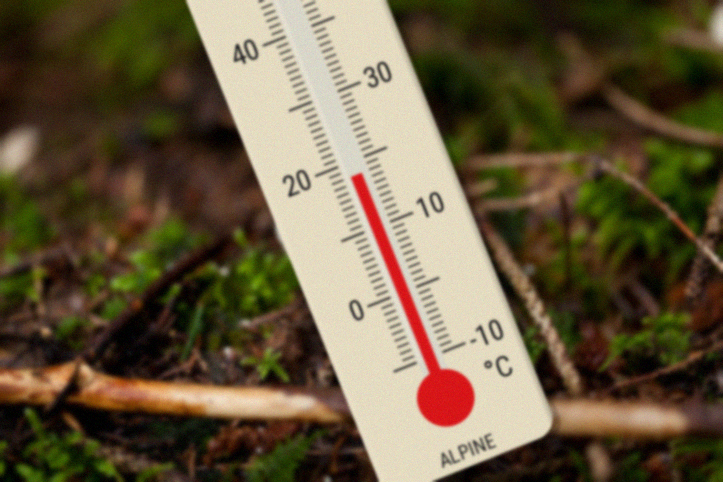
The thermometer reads 18 °C
